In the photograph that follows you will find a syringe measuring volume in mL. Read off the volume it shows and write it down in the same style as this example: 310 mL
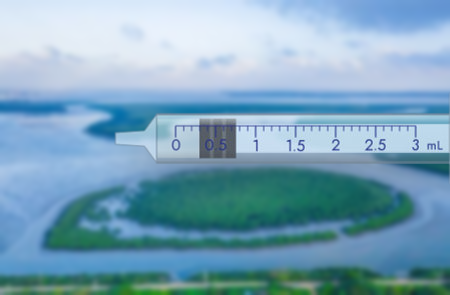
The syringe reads 0.3 mL
